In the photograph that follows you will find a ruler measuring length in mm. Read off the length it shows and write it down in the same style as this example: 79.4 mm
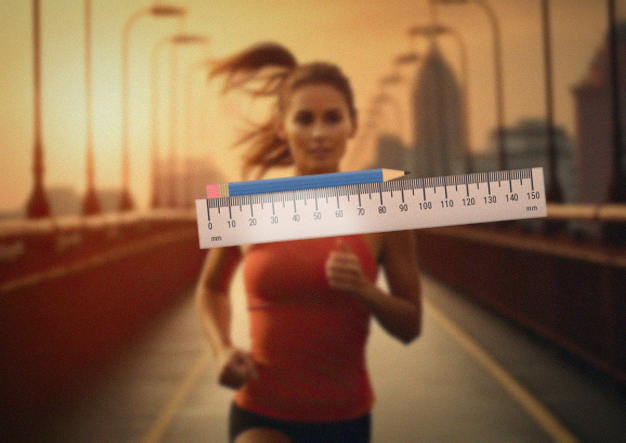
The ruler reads 95 mm
